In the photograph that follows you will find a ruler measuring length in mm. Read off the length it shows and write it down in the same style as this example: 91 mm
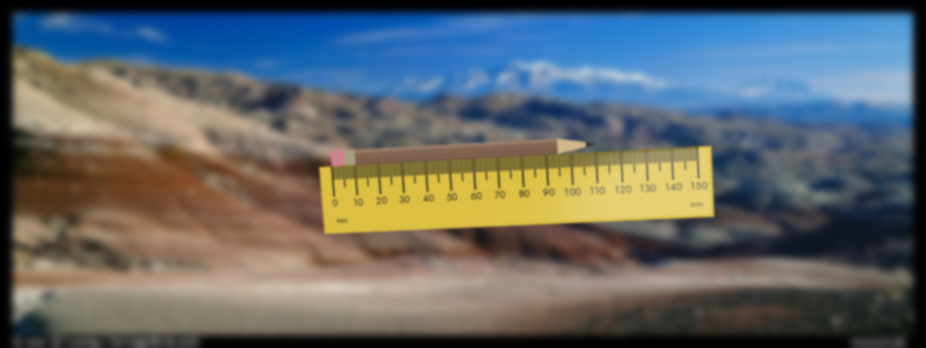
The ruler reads 110 mm
